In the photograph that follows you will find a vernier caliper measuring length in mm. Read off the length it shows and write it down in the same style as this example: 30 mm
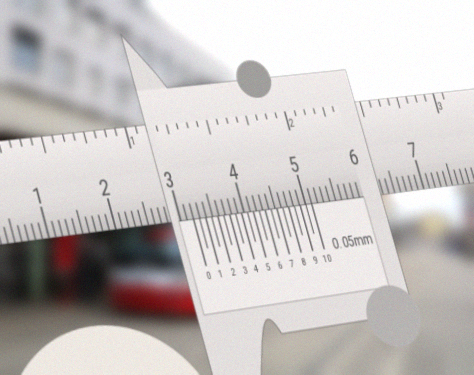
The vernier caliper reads 32.0 mm
